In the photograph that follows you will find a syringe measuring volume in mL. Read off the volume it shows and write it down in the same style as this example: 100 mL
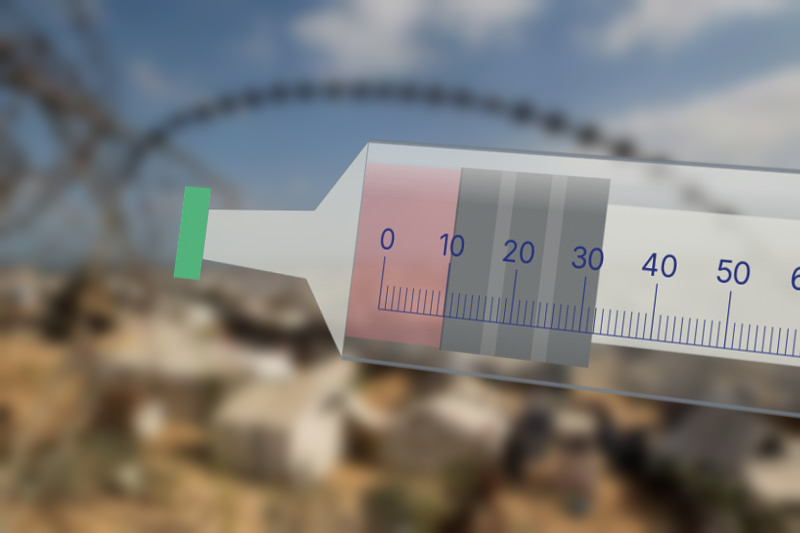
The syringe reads 10 mL
